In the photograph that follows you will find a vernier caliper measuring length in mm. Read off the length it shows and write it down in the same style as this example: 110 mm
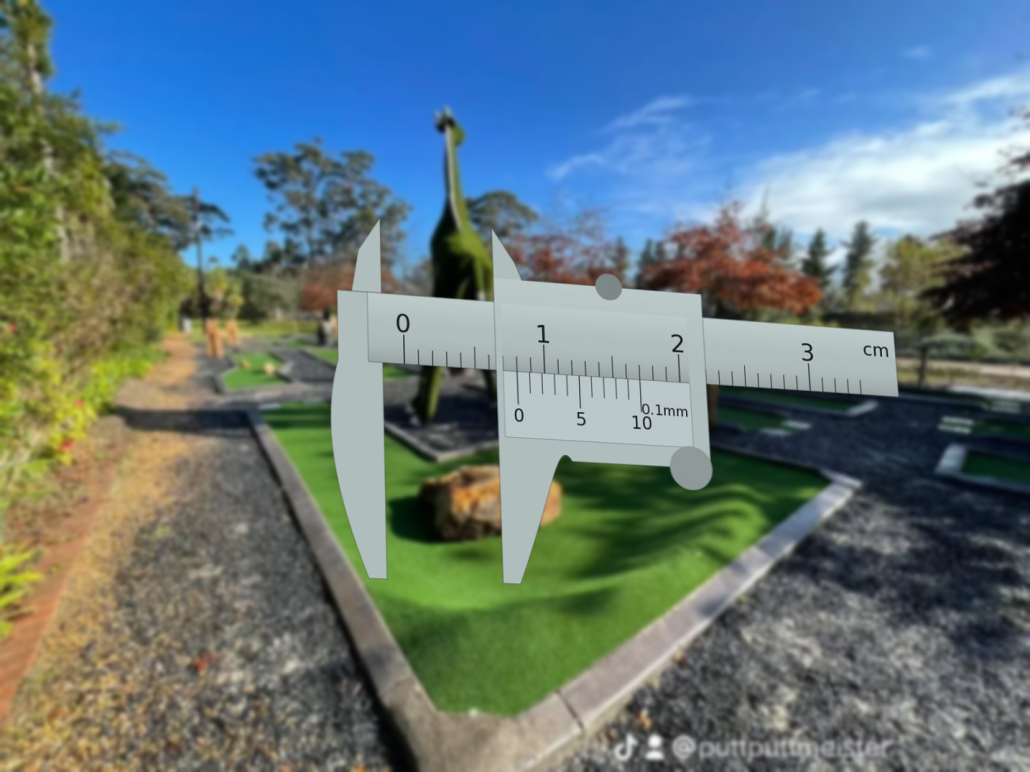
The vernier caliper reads 8.0 mm
